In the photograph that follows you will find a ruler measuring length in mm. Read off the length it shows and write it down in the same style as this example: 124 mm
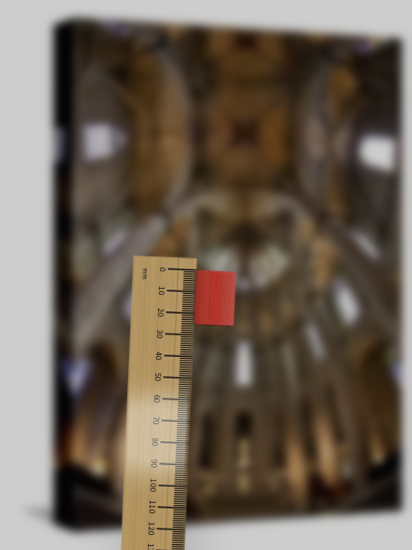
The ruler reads 25 mm
